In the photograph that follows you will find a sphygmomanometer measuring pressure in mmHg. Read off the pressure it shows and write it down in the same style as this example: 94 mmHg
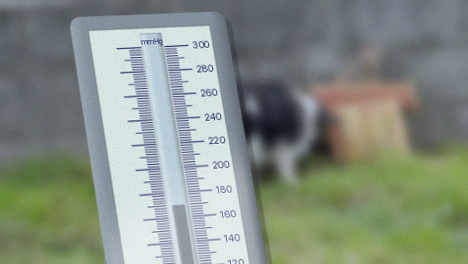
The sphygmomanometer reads 170 mmHg
